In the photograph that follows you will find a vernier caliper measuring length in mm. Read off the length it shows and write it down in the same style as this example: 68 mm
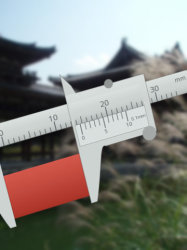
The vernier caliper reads 14.6 mm
